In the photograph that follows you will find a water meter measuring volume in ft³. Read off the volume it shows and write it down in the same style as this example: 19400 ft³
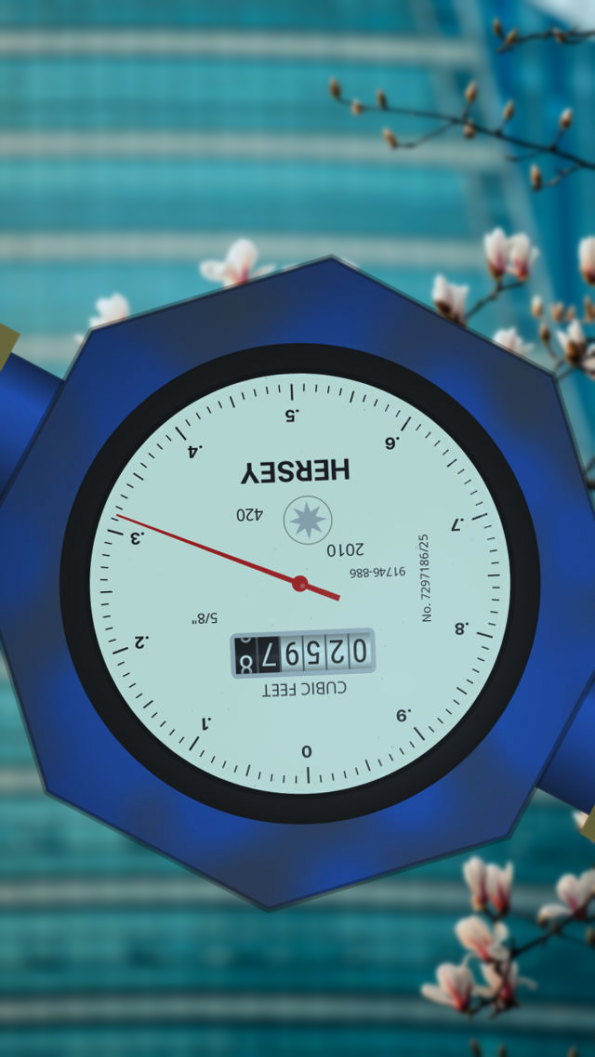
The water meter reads 25978.31 ft³
